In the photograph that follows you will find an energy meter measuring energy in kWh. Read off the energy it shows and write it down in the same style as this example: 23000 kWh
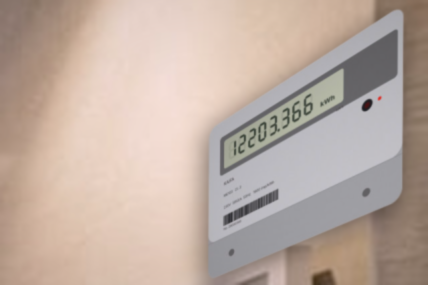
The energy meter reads 12203.366 kWh
